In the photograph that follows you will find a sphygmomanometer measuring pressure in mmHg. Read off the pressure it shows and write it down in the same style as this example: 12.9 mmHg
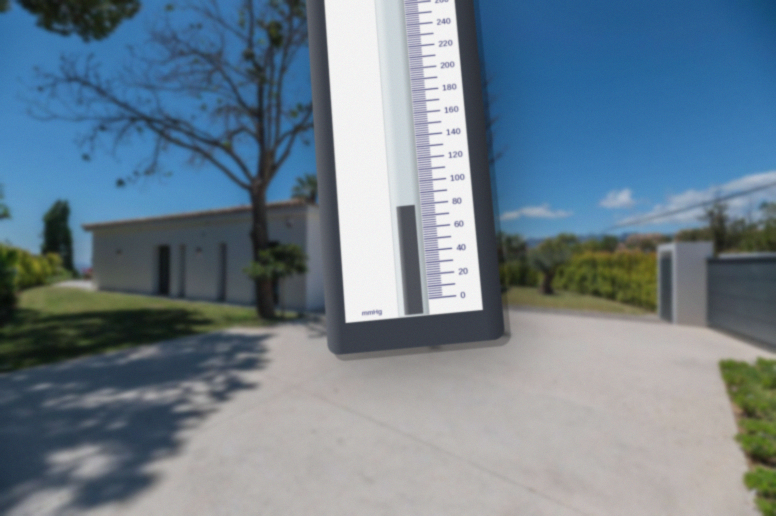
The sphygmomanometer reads 80 mmHg
